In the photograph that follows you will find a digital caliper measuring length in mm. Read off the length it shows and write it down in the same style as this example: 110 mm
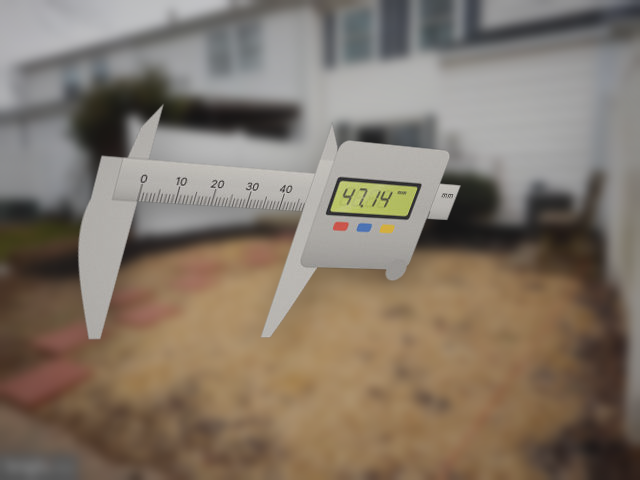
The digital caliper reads 47.14 mm
